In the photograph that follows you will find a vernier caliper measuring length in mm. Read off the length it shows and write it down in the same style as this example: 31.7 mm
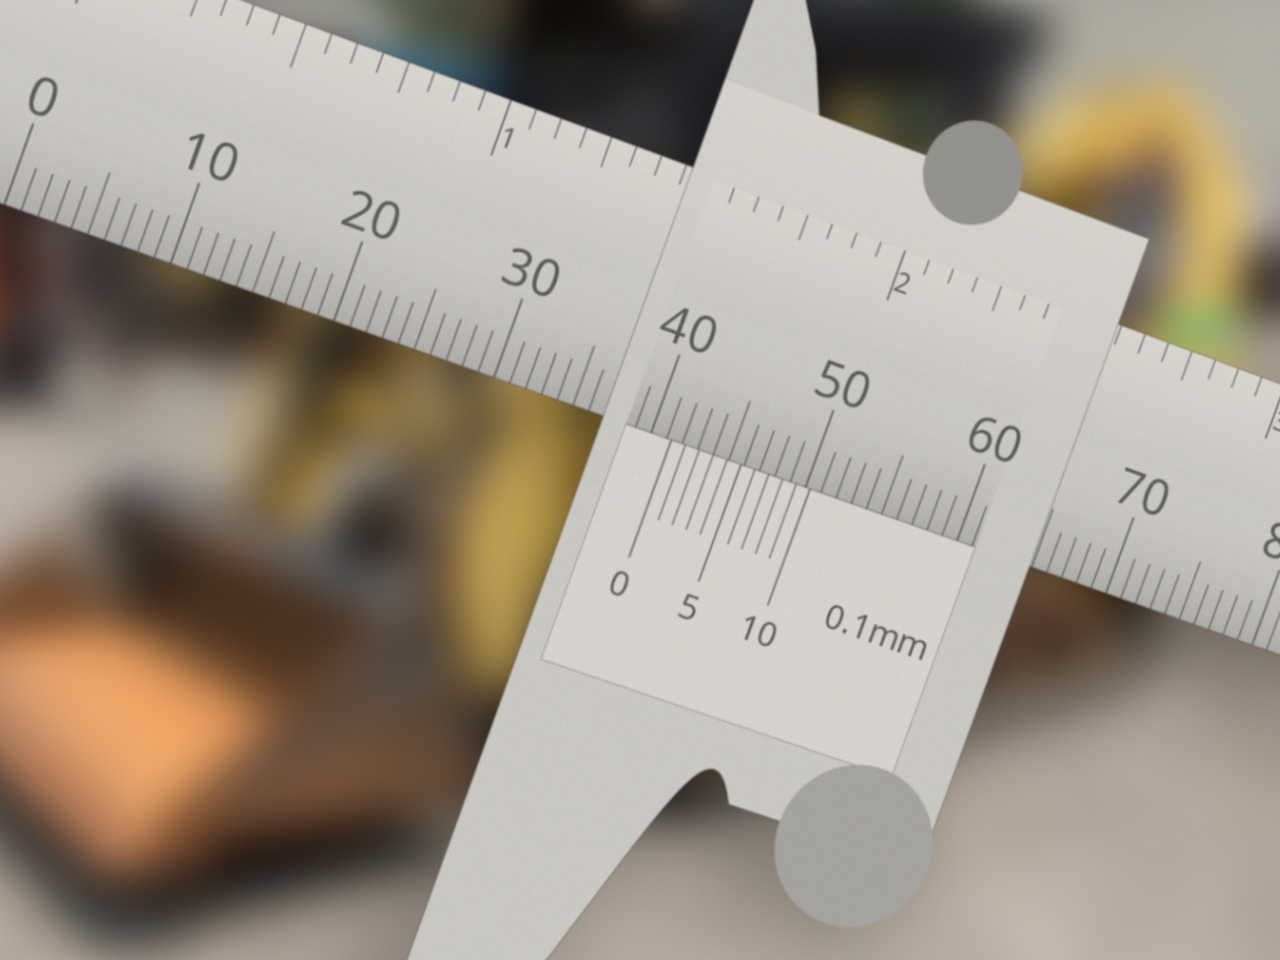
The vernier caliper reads 41.3 mm
